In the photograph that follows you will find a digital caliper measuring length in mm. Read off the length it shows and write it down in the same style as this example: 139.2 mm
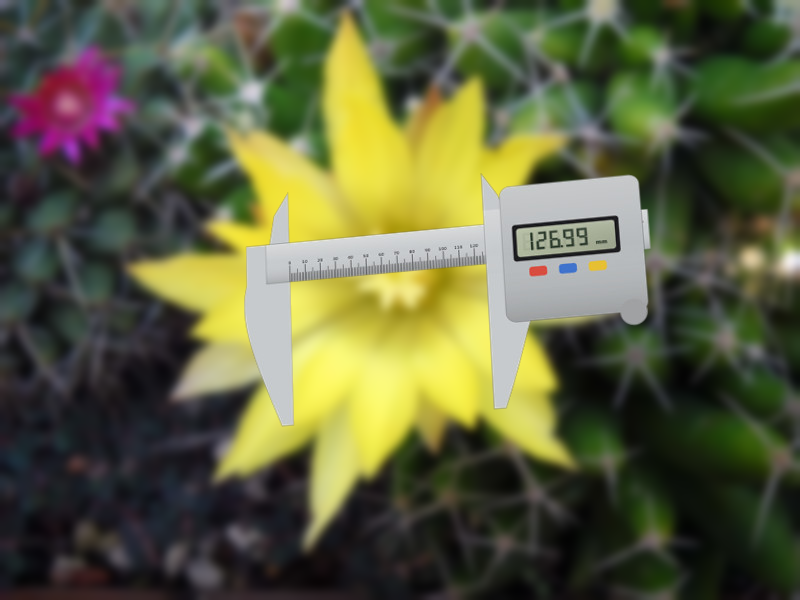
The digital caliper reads 126.99 mm
